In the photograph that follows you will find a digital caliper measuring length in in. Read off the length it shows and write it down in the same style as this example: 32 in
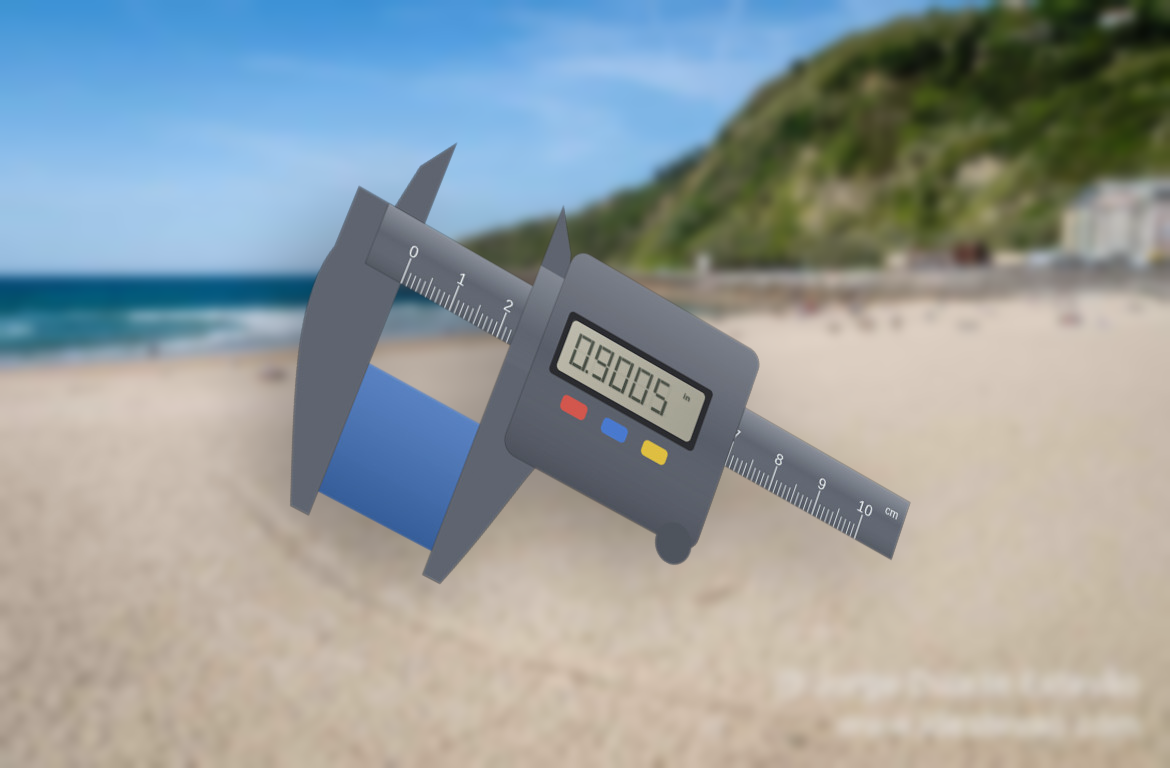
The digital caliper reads 0.9005 in
